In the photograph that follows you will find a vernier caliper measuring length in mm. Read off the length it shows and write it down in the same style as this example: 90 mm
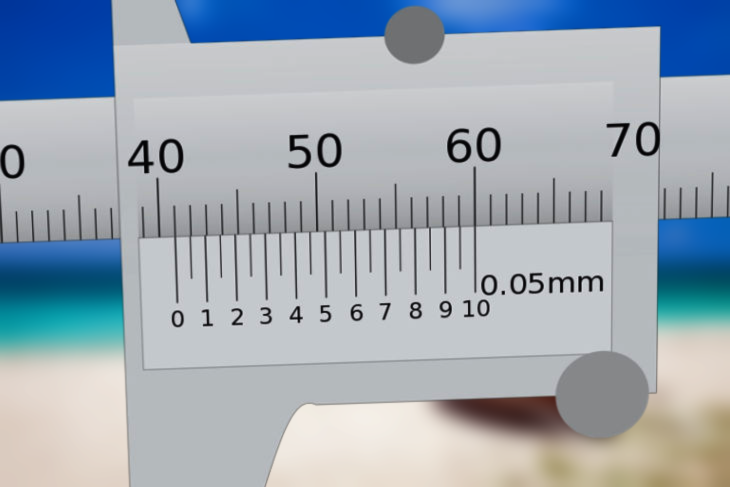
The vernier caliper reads 41.0 mm
